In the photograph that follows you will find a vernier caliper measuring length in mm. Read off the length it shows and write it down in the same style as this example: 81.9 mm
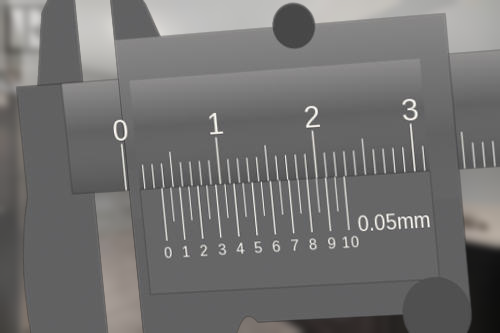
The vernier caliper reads 3.8 mm
